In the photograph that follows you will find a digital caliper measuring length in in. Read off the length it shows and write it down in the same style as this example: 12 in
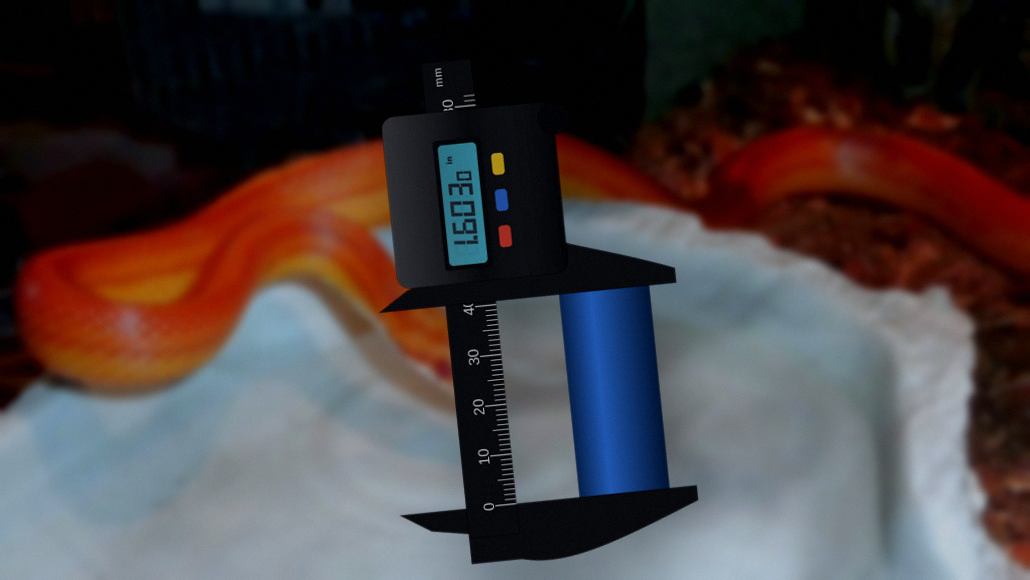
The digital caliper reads 1.6030 in
